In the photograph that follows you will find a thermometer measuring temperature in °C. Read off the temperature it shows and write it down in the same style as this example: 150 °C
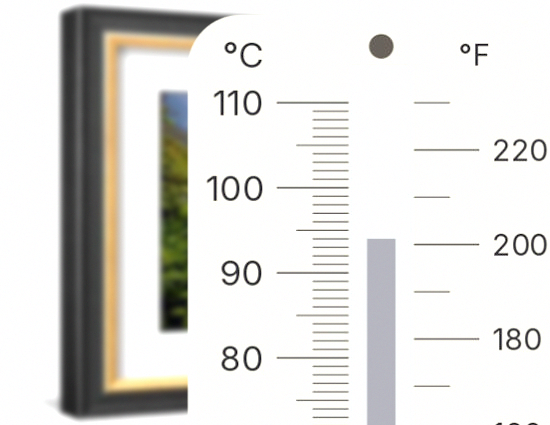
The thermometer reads 94 °C
